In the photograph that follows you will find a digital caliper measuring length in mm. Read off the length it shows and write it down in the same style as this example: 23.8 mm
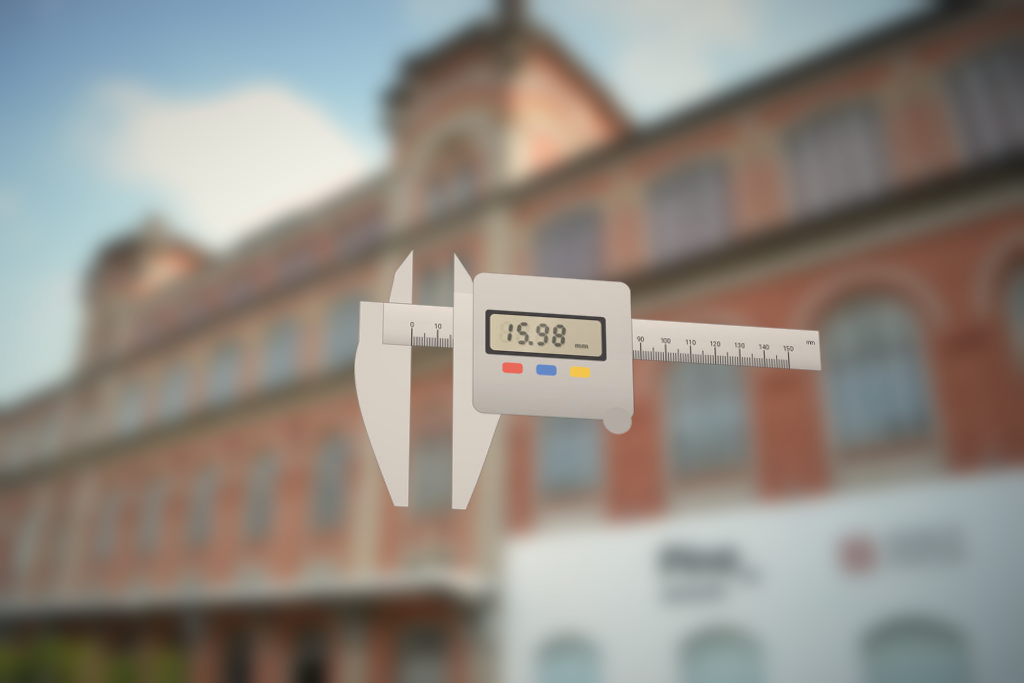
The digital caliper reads 15.98 mm
